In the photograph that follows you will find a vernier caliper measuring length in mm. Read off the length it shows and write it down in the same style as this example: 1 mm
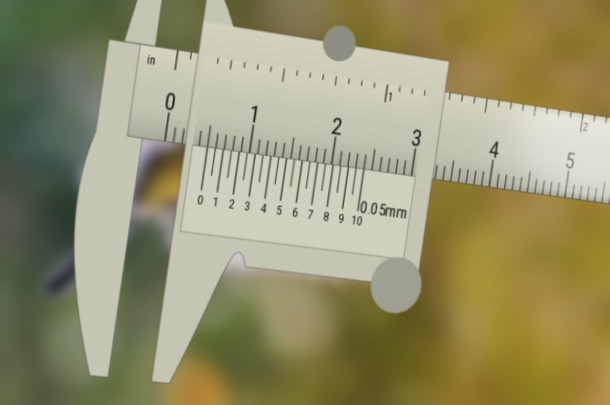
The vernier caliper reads 5.0 mm
